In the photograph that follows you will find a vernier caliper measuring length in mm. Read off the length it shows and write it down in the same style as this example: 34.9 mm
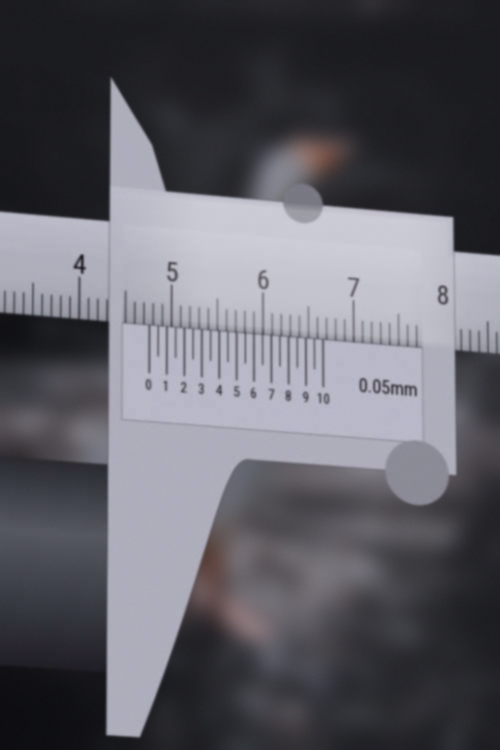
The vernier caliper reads 47.6 mm
